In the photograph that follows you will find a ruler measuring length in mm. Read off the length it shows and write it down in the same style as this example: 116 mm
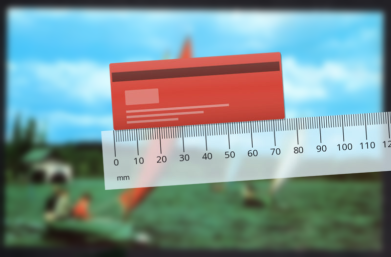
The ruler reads 75 mm
